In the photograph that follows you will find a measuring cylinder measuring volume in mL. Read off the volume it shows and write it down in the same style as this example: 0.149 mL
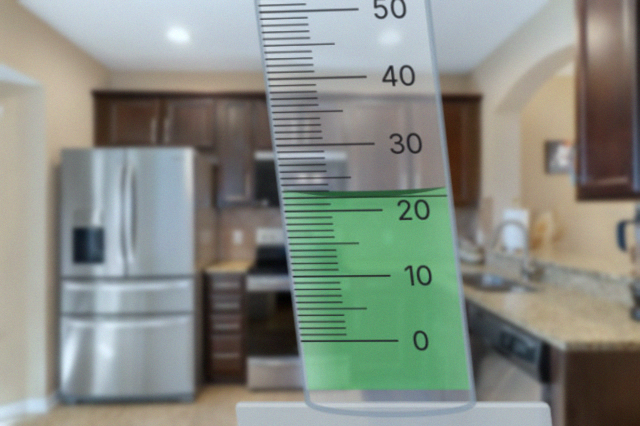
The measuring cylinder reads 22 mL
